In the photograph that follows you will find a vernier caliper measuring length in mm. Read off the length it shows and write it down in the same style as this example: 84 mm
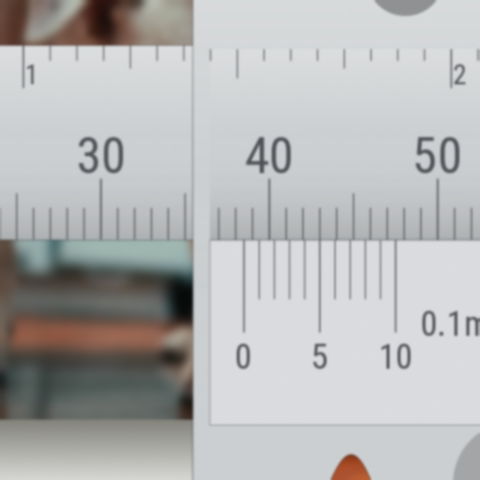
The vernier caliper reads 38.5 mm
